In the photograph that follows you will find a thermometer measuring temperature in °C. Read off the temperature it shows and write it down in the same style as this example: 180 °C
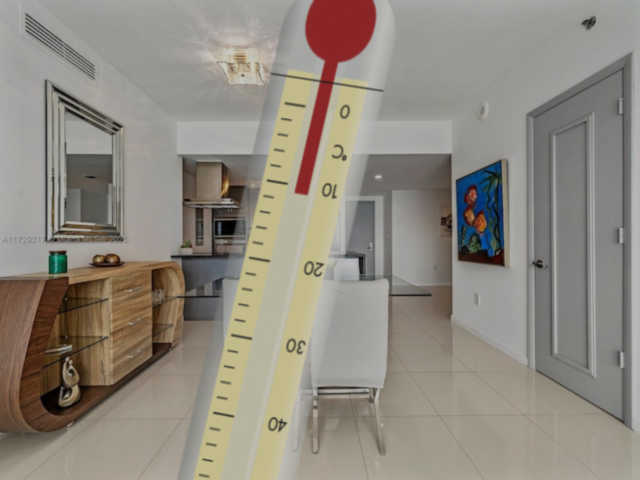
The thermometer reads 11 °C
